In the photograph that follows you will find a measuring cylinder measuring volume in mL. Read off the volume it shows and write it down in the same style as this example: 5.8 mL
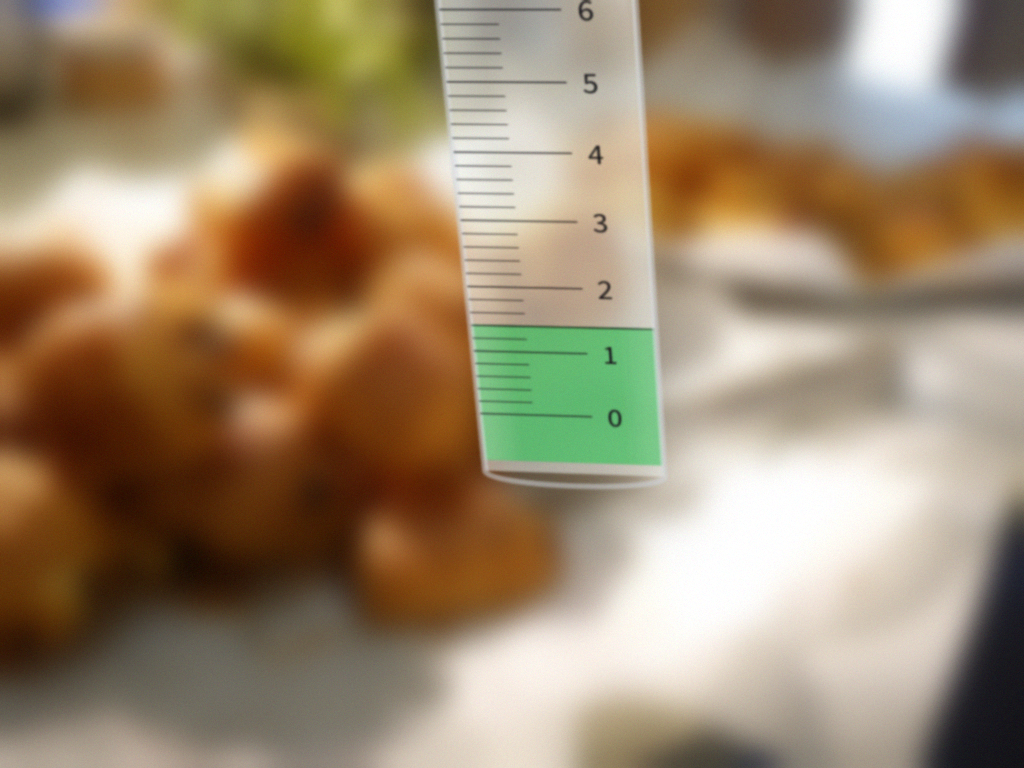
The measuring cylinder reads 1.4 mL
